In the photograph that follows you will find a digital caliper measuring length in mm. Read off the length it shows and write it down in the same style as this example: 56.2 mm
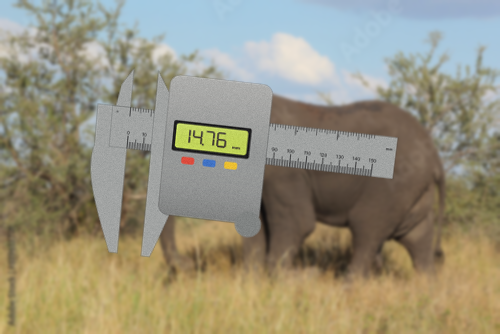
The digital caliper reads 14.76 mm
